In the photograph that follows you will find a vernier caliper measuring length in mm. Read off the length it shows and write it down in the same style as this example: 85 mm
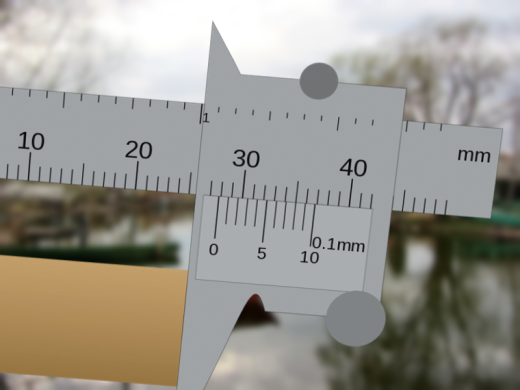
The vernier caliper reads 27.8 mm
